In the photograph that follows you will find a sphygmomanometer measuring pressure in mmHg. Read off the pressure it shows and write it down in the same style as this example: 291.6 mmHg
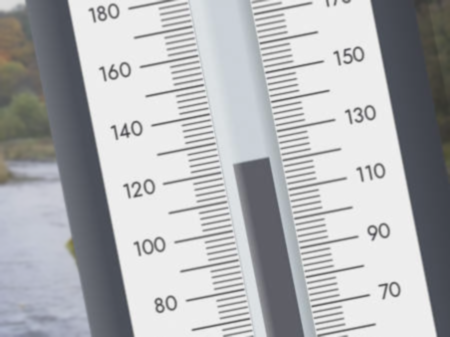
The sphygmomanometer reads 122 mmHg
